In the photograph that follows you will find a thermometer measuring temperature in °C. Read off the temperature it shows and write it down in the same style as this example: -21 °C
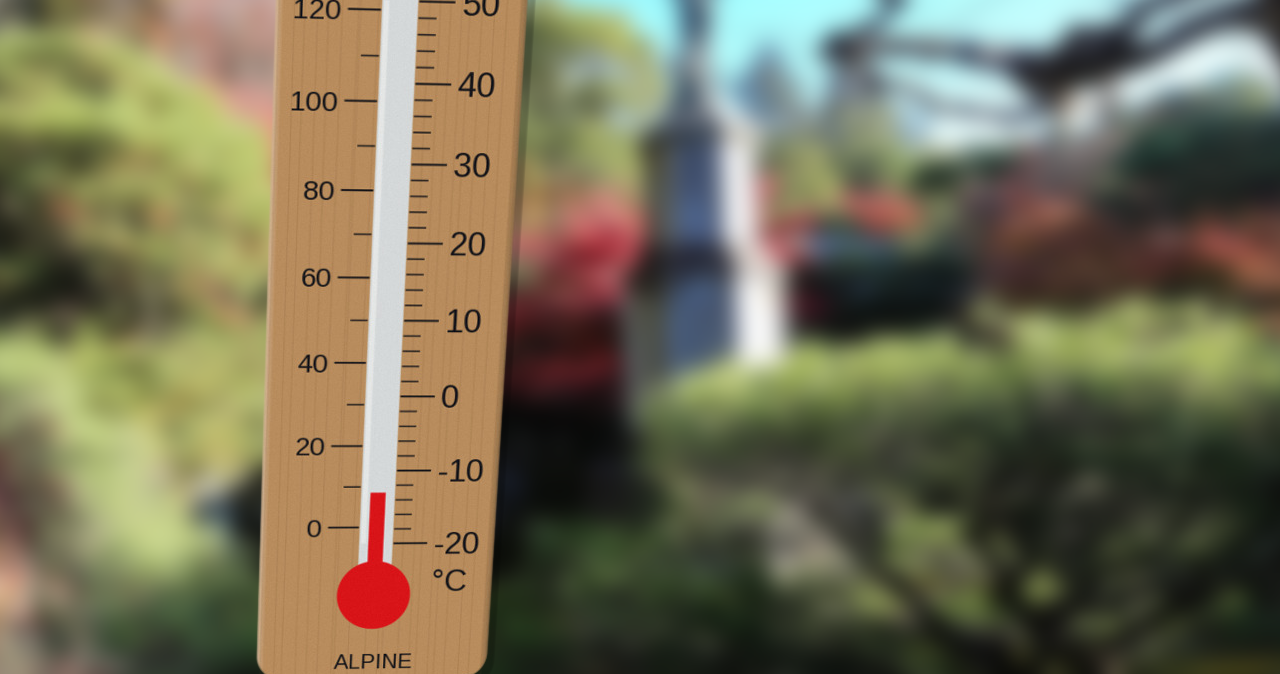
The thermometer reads -13 °C
